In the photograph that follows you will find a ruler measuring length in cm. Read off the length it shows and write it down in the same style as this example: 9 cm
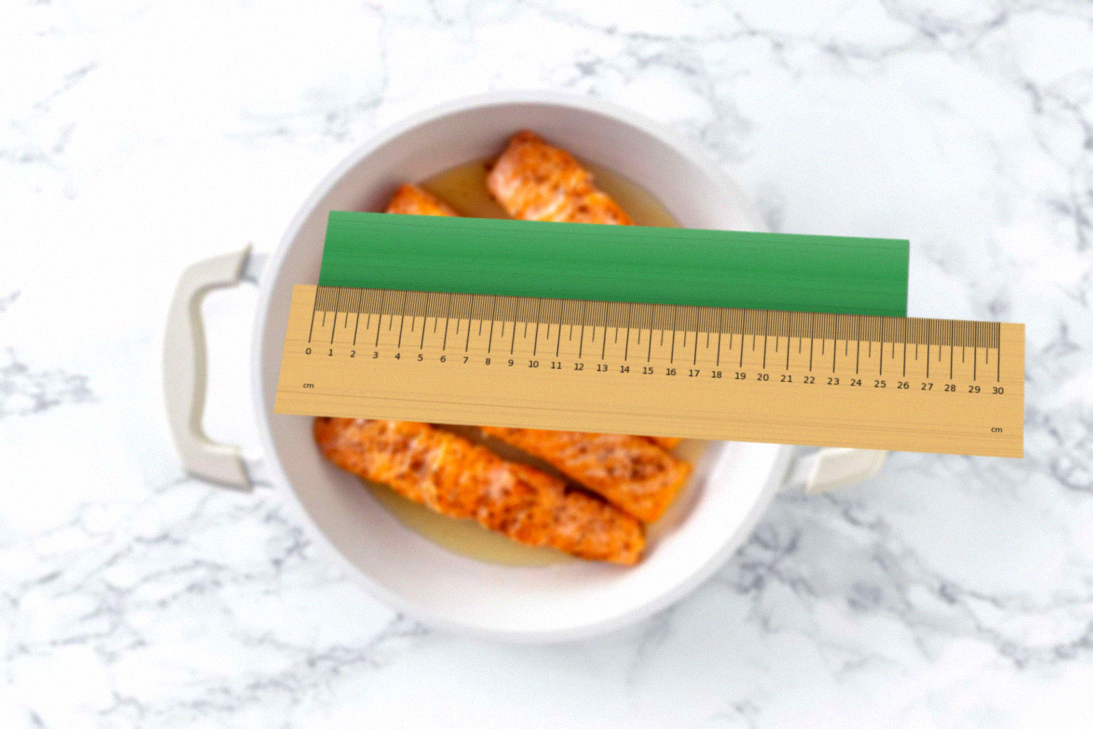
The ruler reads 26 cm
